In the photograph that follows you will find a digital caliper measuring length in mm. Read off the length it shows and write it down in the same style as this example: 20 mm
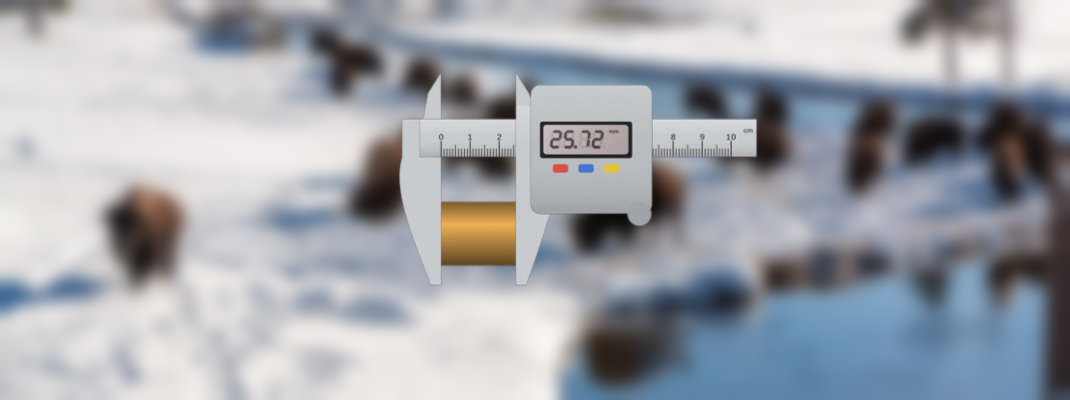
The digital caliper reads 25.72 mm
